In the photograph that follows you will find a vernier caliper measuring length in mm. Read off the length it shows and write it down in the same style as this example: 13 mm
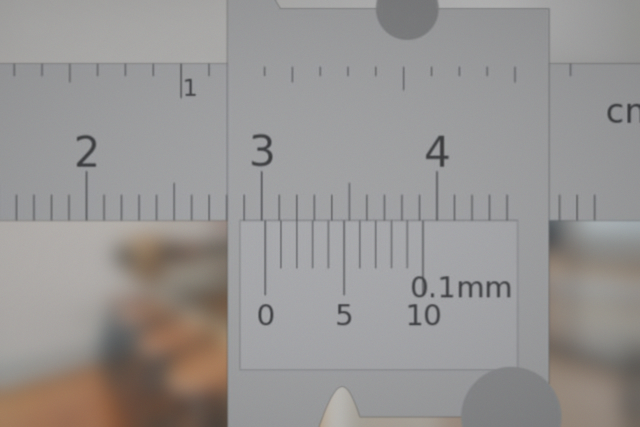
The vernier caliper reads 30.2 mm
